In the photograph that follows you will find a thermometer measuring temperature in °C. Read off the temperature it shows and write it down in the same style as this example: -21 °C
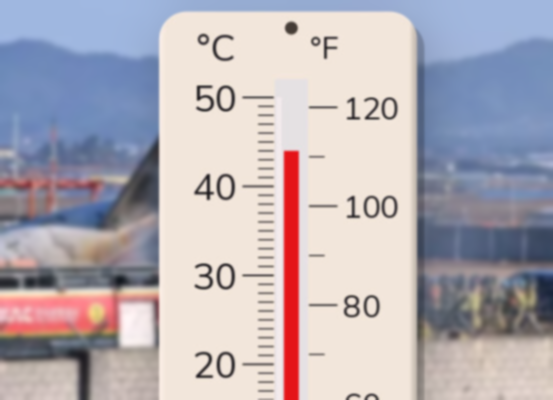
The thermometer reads 44 °C
